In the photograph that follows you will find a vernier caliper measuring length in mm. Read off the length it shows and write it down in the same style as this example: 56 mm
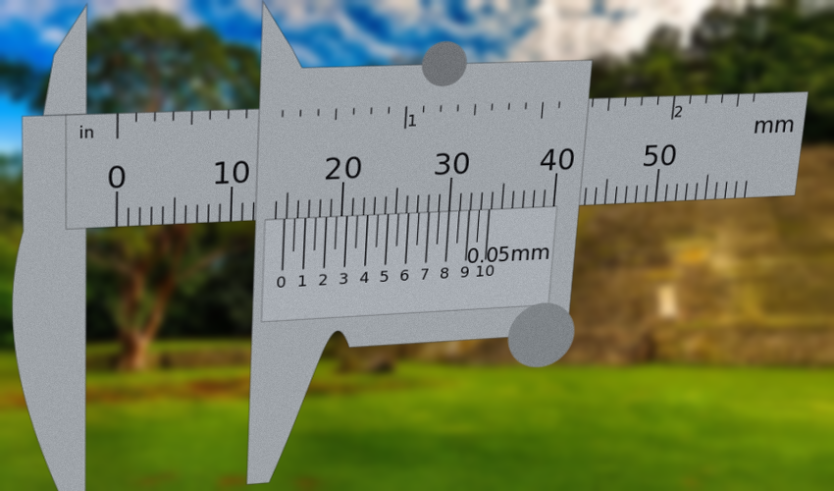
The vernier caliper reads 14.8 mm
